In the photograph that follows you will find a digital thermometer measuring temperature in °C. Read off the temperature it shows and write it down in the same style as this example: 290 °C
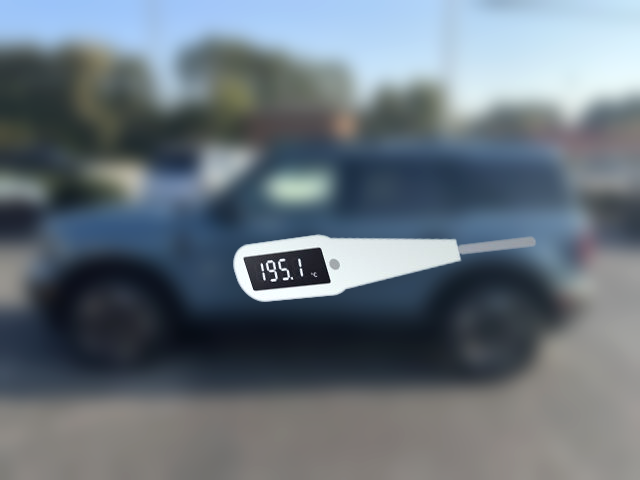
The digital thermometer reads 195.1 °C
